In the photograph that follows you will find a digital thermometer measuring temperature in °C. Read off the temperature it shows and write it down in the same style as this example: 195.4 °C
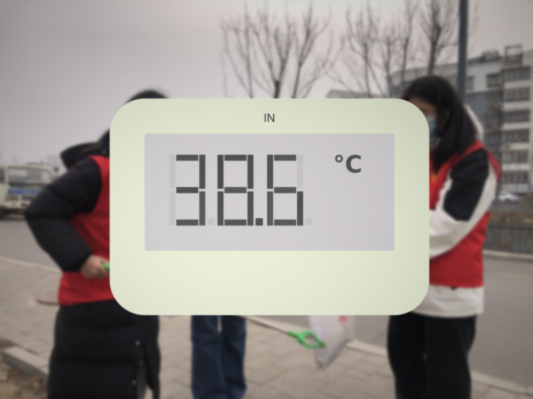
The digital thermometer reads 38.6 °C
